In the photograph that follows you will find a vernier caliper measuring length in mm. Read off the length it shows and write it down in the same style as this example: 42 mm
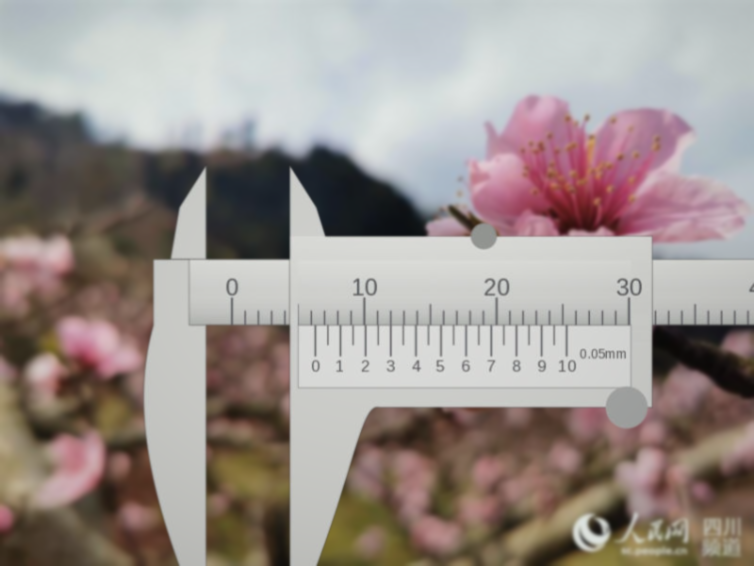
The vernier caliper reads 6.3 mm
